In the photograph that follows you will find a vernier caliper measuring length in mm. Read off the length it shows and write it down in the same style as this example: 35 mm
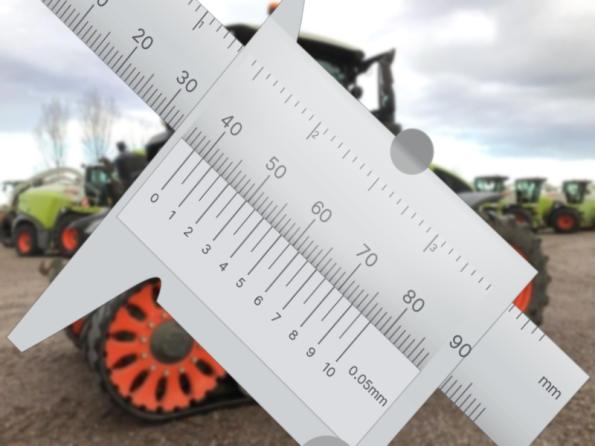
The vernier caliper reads 38.0 mm
